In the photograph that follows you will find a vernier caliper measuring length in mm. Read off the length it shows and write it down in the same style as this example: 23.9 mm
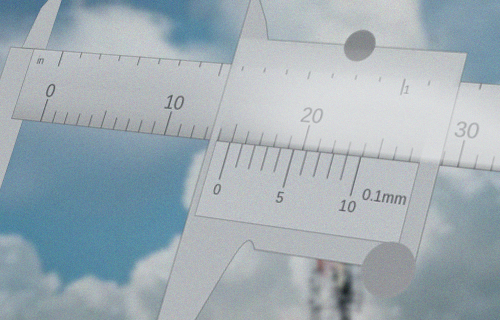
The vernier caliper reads 14.9 mm
